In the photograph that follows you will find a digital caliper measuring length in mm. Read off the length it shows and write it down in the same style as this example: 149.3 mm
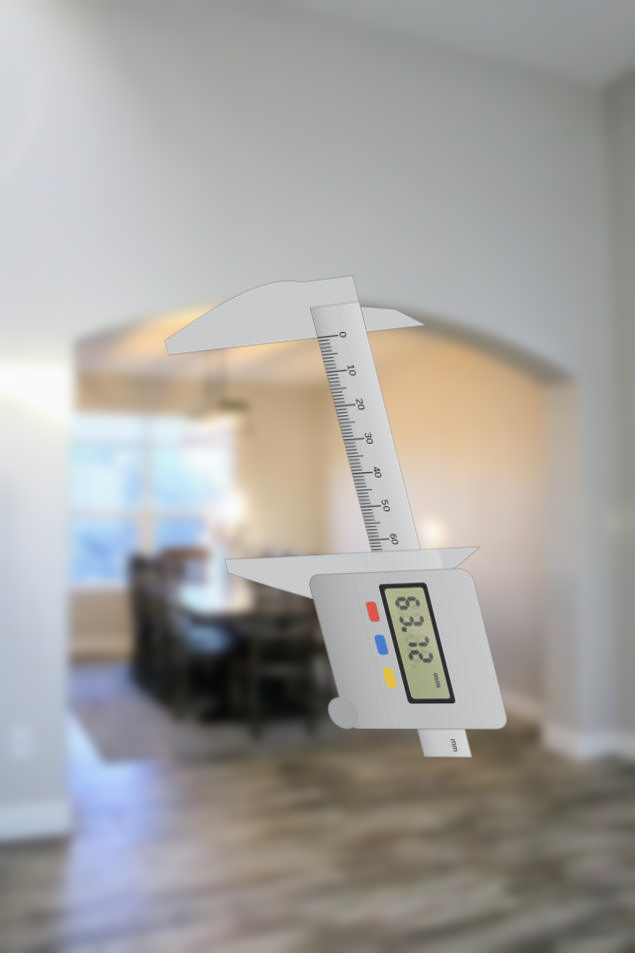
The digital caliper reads 63.72 mm
